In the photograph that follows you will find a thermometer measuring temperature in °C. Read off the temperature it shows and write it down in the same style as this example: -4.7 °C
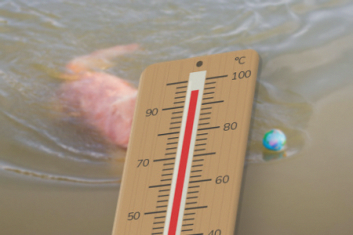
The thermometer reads 96 °C
